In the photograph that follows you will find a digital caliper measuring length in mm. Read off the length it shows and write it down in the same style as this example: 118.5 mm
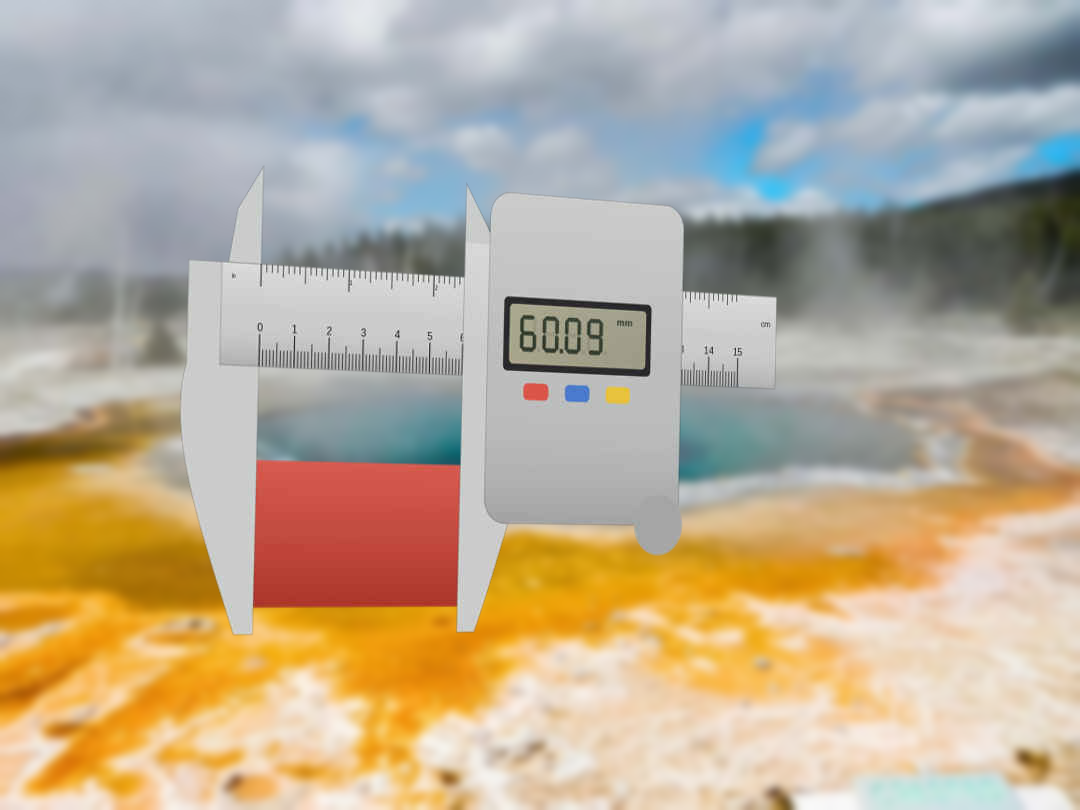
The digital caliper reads 60.09 mm
